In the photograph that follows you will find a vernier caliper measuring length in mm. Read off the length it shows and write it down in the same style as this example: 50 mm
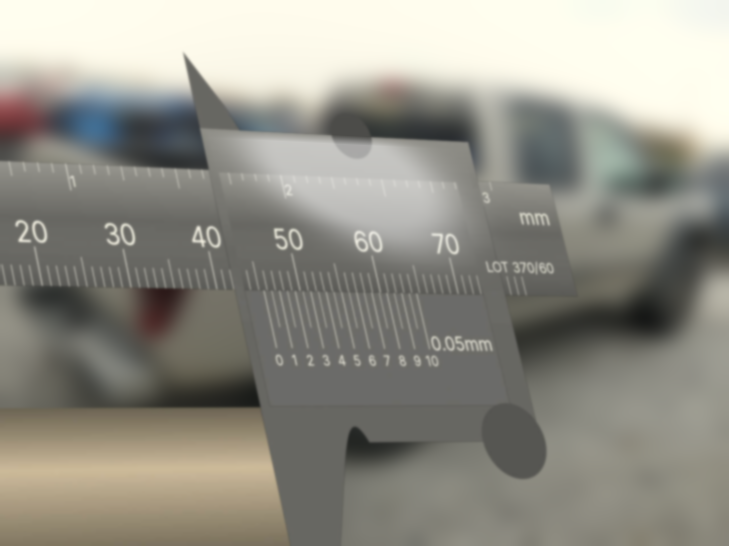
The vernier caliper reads 45.6 mm
